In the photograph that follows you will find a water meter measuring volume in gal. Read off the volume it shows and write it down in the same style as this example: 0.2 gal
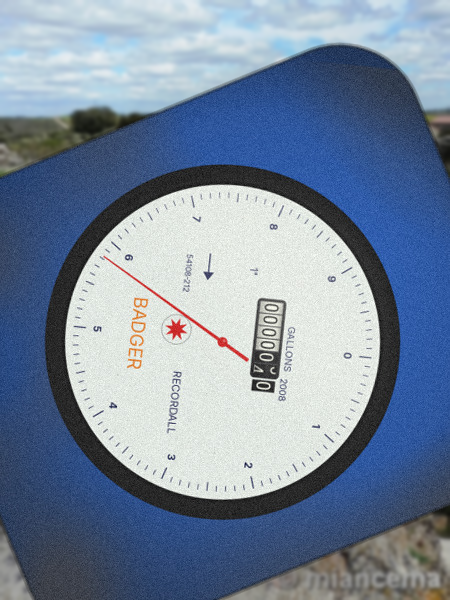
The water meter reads 35.8 gal
